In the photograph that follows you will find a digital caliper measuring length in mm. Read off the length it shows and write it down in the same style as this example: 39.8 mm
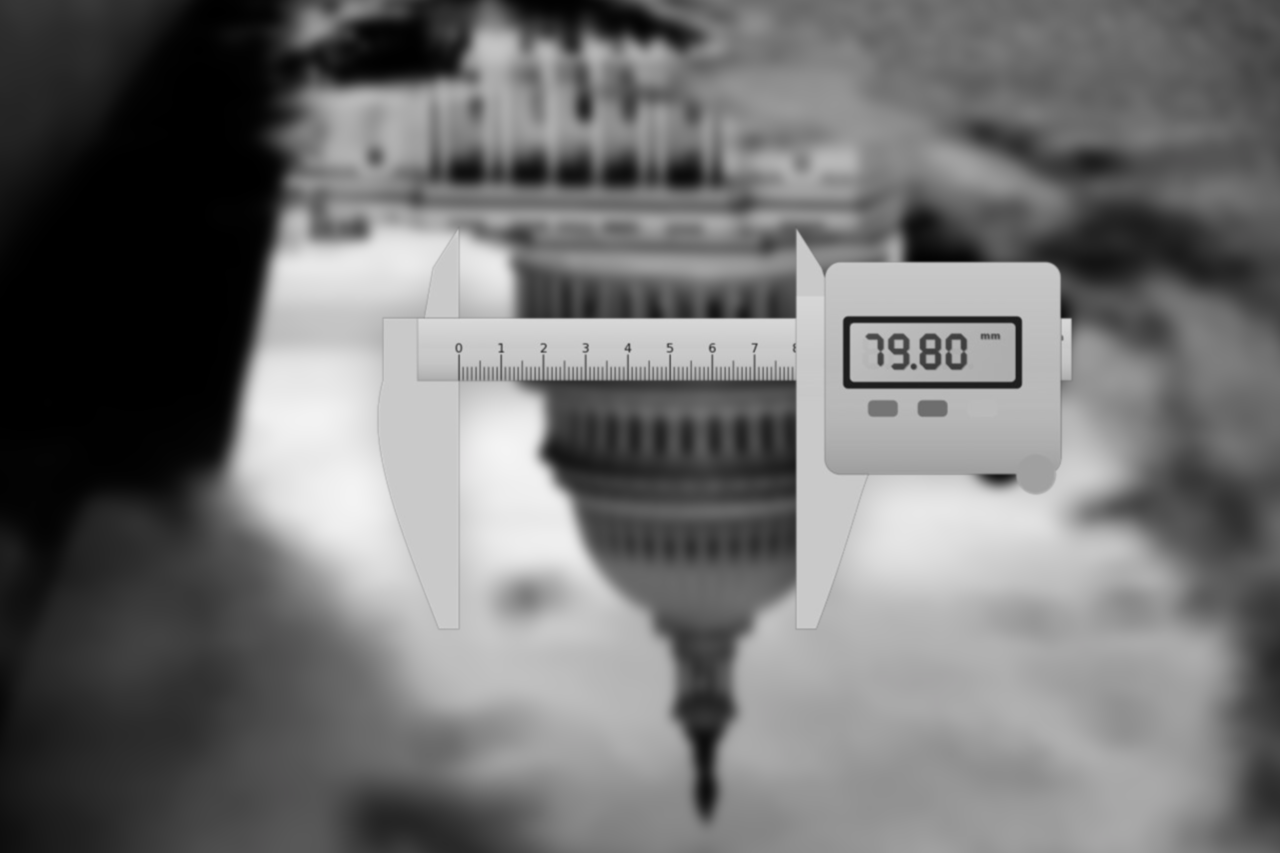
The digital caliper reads 79.80 mm
